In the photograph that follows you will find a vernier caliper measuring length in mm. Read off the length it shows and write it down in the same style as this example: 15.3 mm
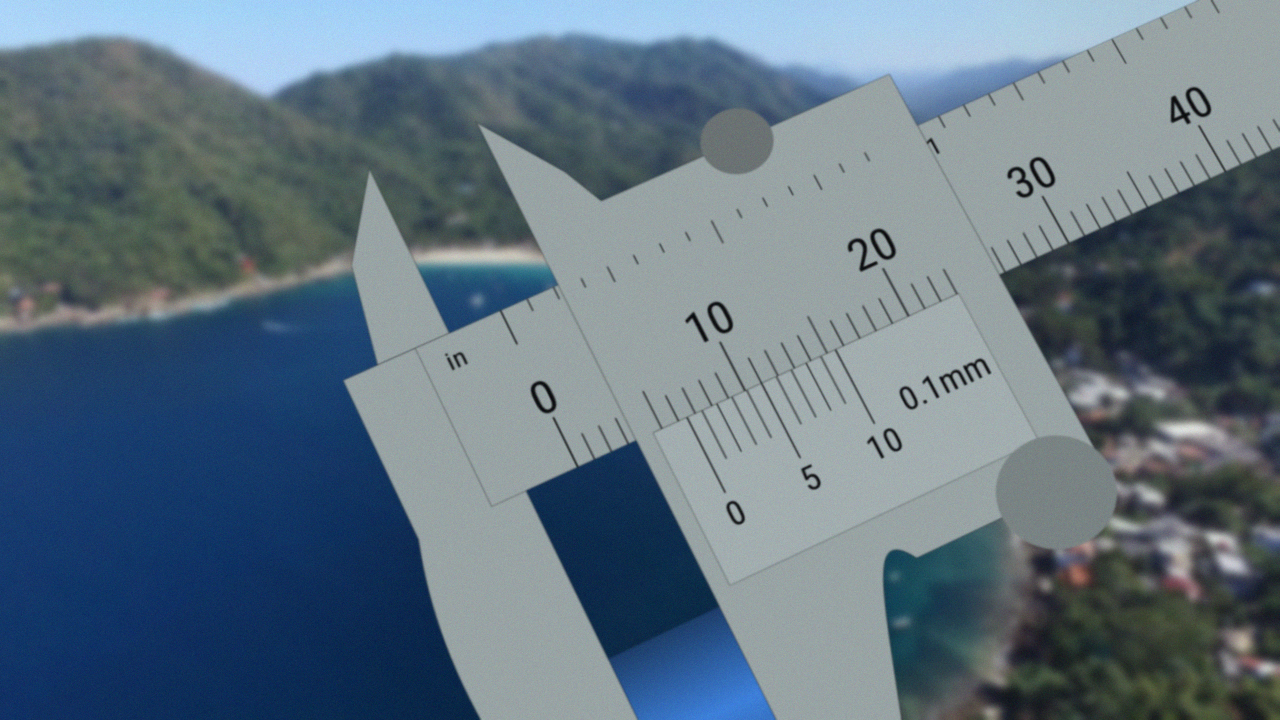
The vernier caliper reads 6.5 mm
